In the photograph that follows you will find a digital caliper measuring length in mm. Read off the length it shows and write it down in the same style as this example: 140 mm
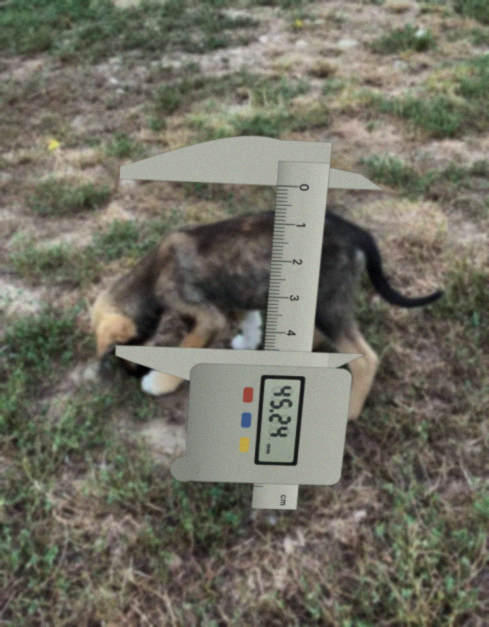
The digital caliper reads 45.24 mm
